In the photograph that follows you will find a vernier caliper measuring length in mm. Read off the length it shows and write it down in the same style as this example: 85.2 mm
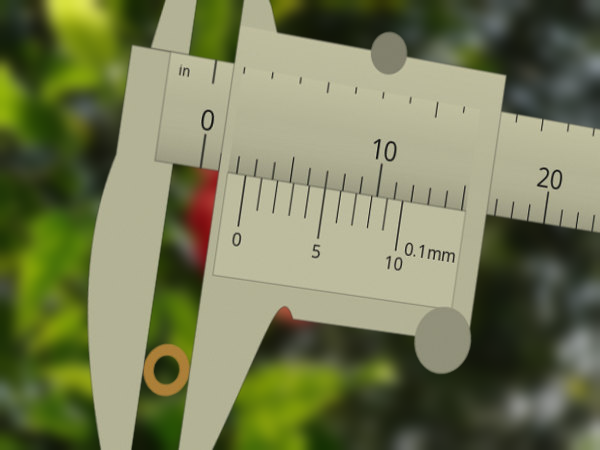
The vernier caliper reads 2.5 mm
